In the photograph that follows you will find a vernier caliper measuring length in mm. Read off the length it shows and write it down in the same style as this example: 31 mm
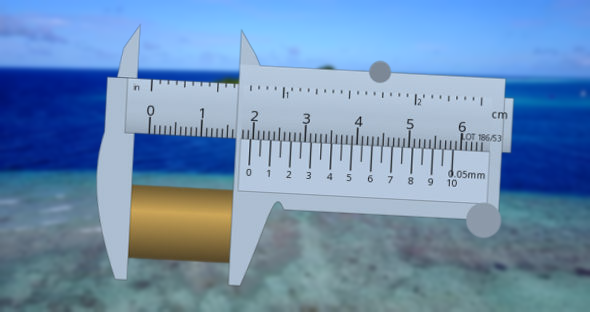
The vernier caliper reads 19.5 mm
